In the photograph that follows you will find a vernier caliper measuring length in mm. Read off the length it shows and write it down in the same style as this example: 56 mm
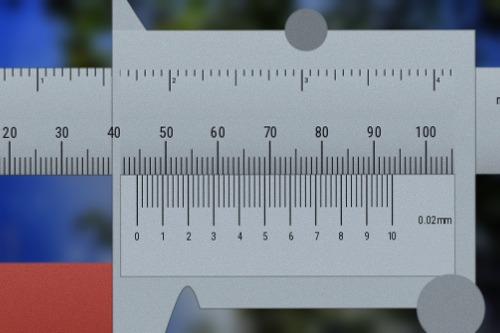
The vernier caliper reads 44.5 mm
